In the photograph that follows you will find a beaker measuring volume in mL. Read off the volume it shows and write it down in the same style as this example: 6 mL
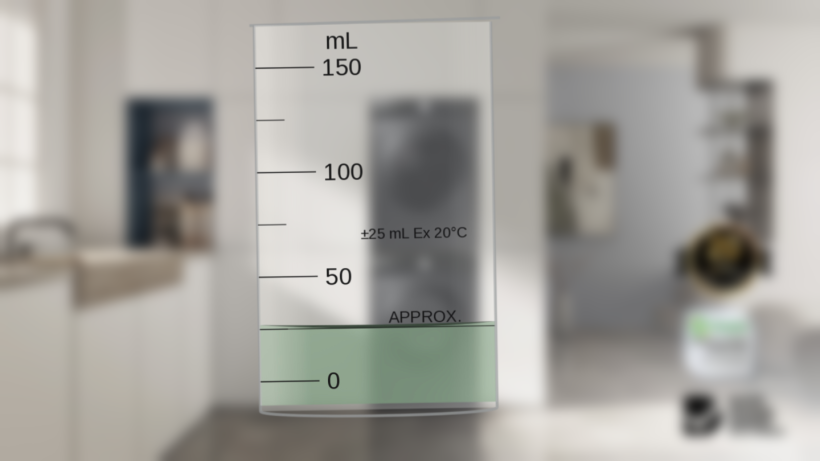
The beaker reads 25 mL
